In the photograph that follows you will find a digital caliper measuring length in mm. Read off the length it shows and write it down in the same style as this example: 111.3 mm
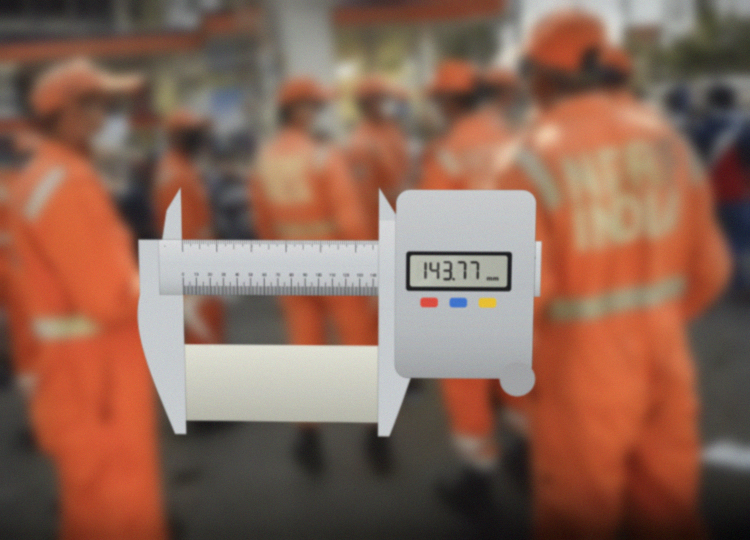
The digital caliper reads 143.77 mm
